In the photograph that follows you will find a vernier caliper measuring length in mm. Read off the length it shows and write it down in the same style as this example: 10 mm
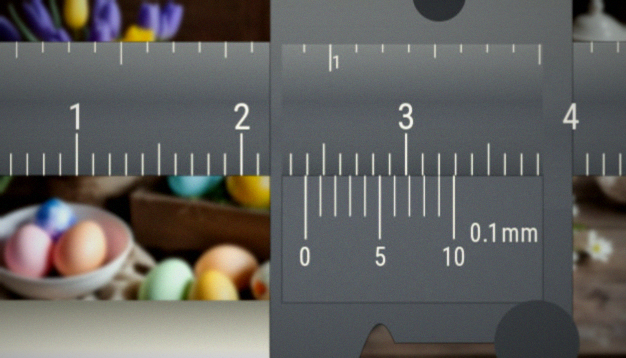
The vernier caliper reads 23.9 mm
